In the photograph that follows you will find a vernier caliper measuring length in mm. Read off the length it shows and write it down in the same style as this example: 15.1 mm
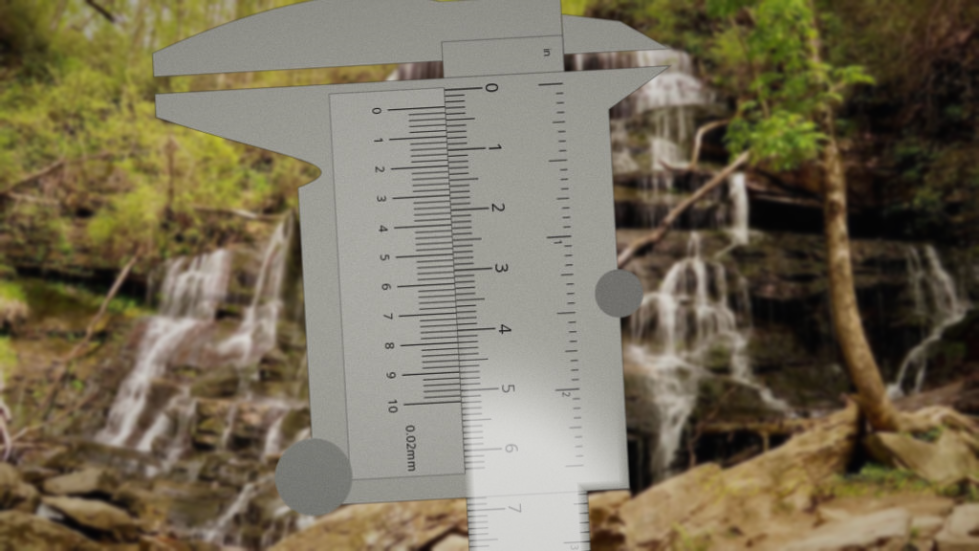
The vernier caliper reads 2.8 mm
